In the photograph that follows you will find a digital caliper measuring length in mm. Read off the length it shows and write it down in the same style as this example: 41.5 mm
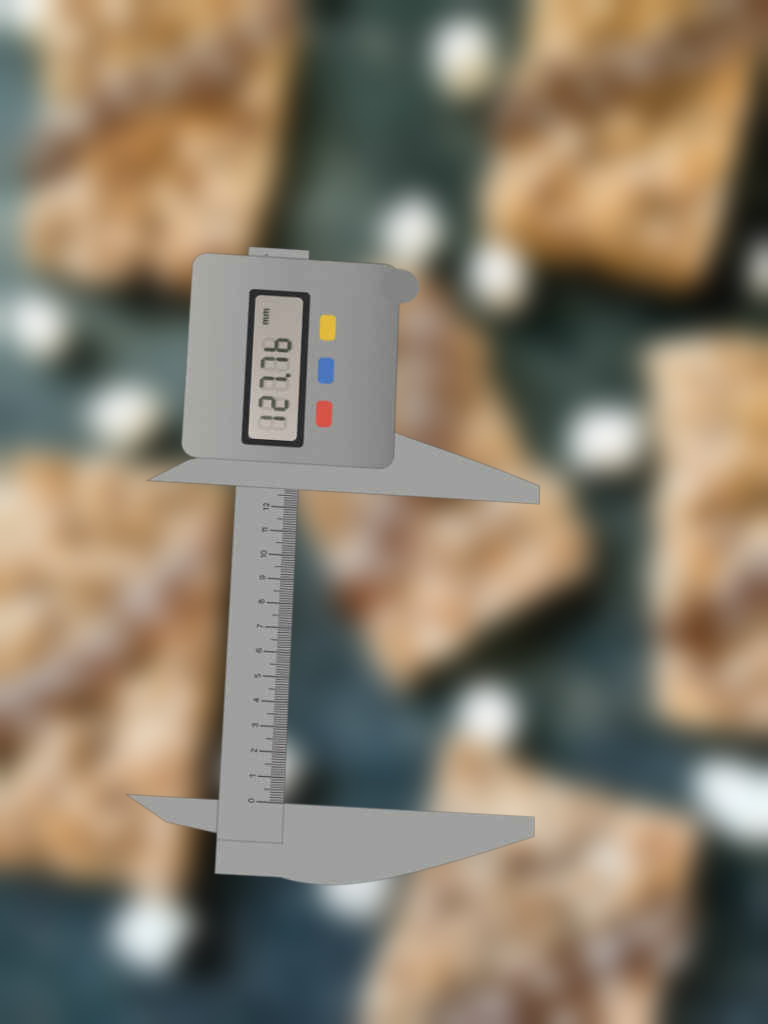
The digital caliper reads 127.76 mm
